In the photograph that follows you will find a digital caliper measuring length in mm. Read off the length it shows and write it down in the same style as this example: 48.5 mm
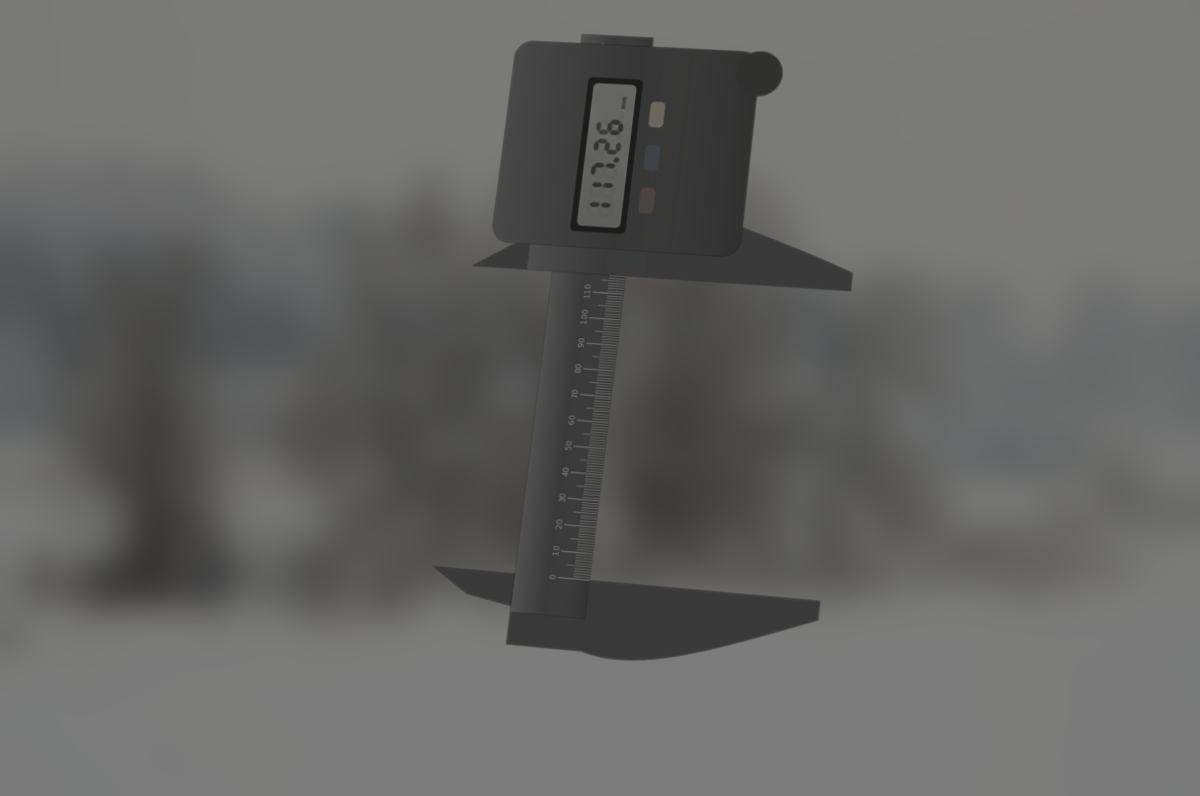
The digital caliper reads 117.26 mm
